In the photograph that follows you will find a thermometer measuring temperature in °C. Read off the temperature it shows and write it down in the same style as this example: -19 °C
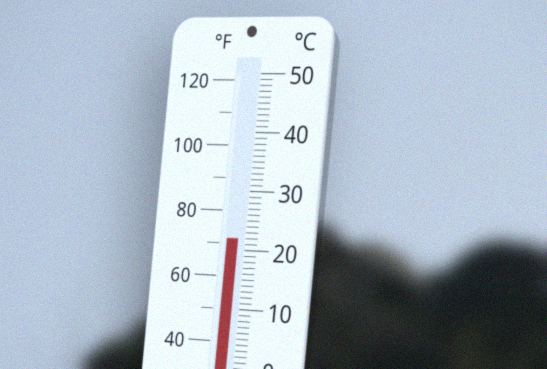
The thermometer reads 22 °C
